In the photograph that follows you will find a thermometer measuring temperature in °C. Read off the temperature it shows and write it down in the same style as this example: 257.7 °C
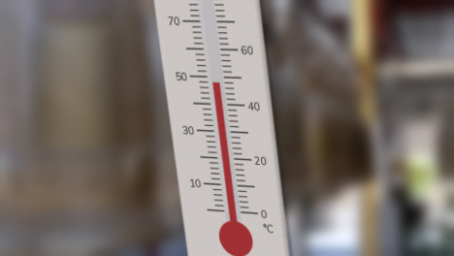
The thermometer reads 48 °C
